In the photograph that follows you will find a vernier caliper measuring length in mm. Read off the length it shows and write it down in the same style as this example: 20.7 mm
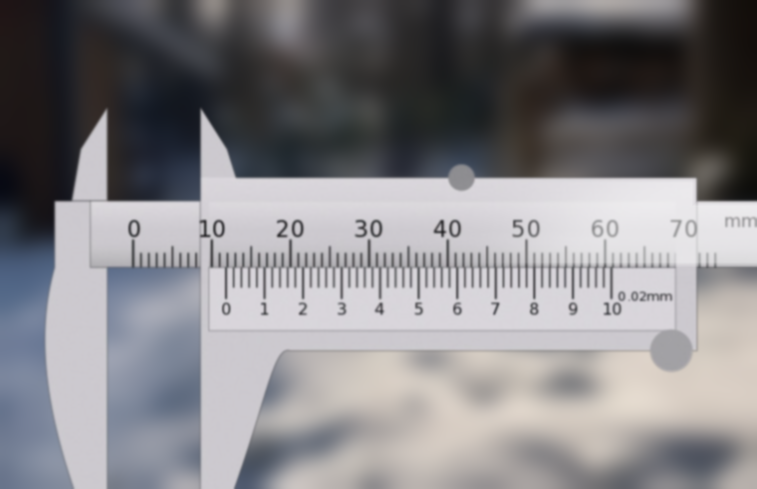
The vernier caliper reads 11.8 mm
